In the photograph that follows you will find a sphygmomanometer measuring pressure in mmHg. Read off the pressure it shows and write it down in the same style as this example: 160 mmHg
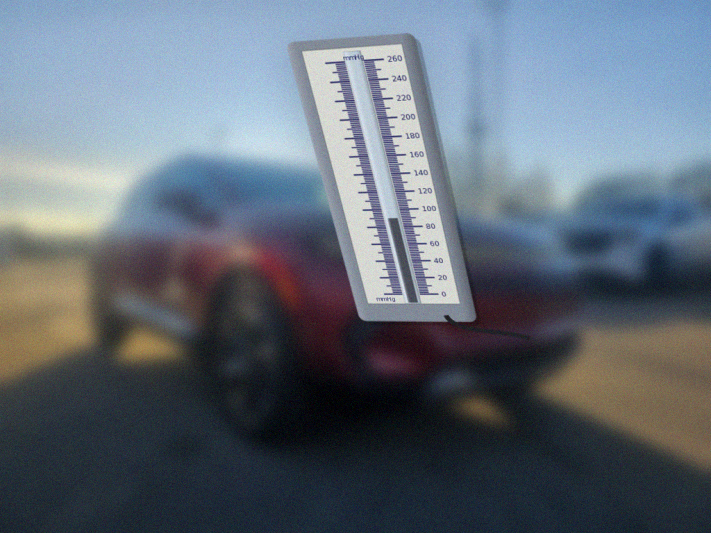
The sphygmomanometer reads 90 mmHg
